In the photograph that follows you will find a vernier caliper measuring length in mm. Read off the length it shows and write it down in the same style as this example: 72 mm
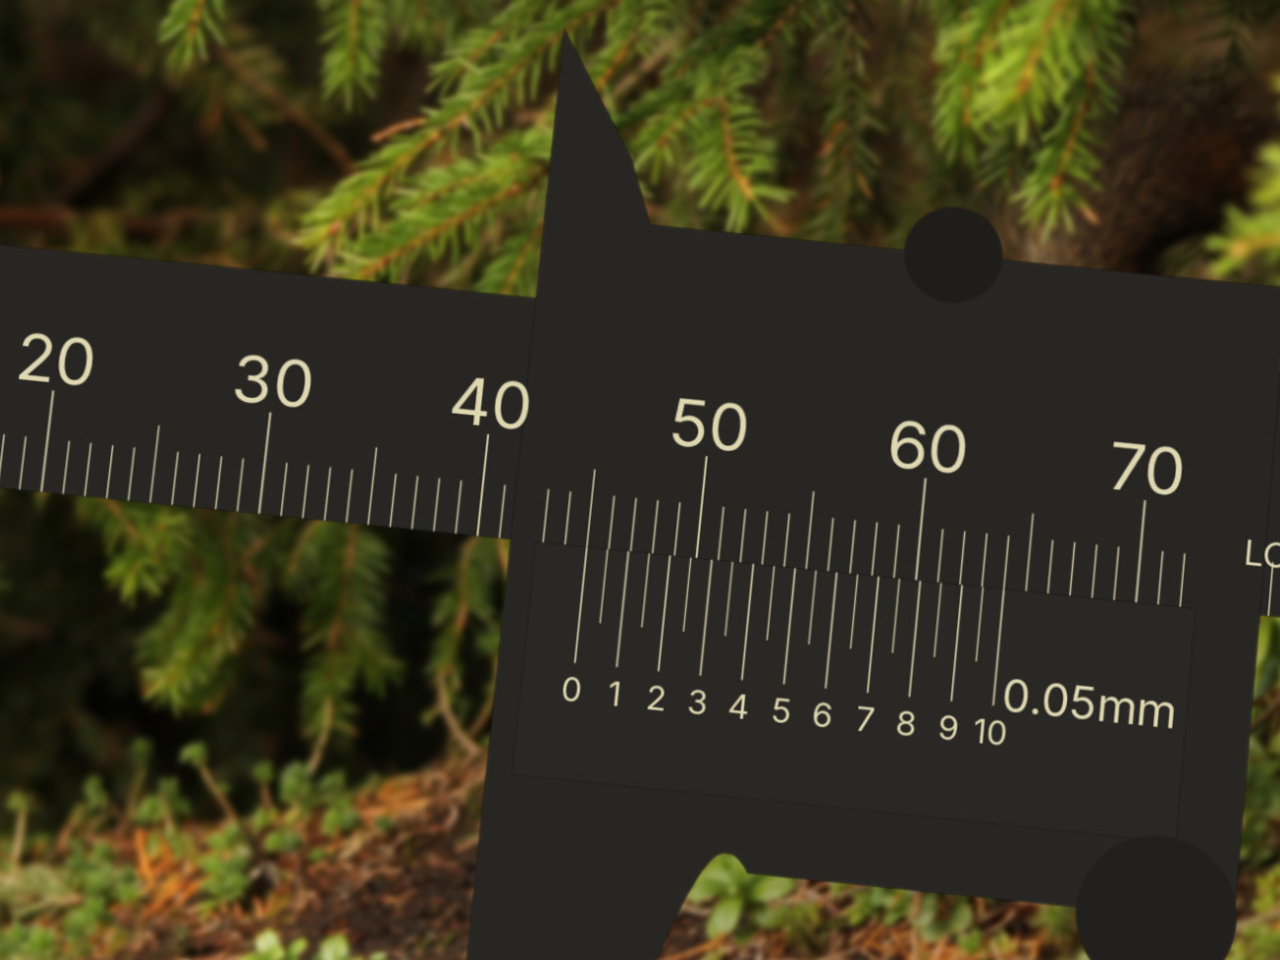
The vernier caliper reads 45.0 mm
